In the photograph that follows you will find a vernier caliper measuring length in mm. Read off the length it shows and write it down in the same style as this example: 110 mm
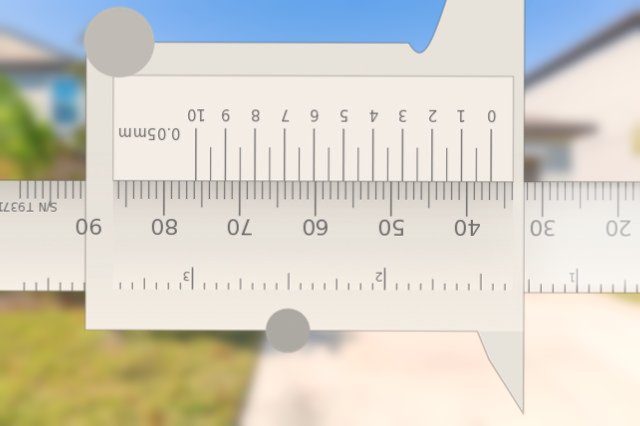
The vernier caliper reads 36.8 mm
